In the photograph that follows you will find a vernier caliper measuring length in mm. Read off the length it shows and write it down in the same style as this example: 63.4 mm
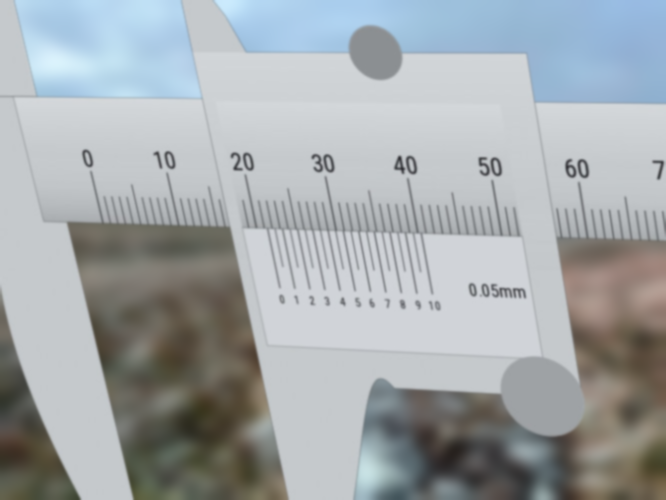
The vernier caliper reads 21.4 mm
